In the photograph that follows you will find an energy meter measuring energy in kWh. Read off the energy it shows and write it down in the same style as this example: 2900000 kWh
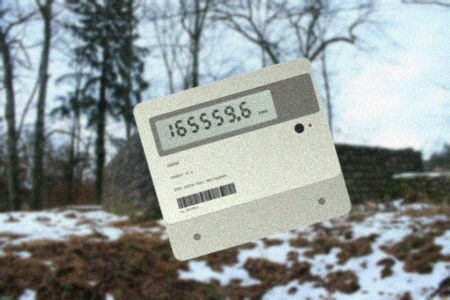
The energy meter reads 165559.6 kWh
